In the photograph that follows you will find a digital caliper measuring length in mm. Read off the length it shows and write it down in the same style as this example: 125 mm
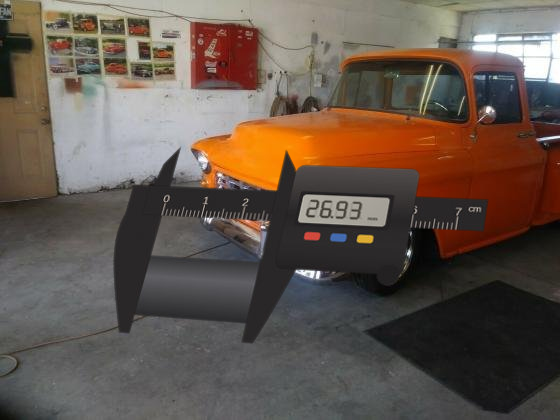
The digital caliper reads 26.93 mm
